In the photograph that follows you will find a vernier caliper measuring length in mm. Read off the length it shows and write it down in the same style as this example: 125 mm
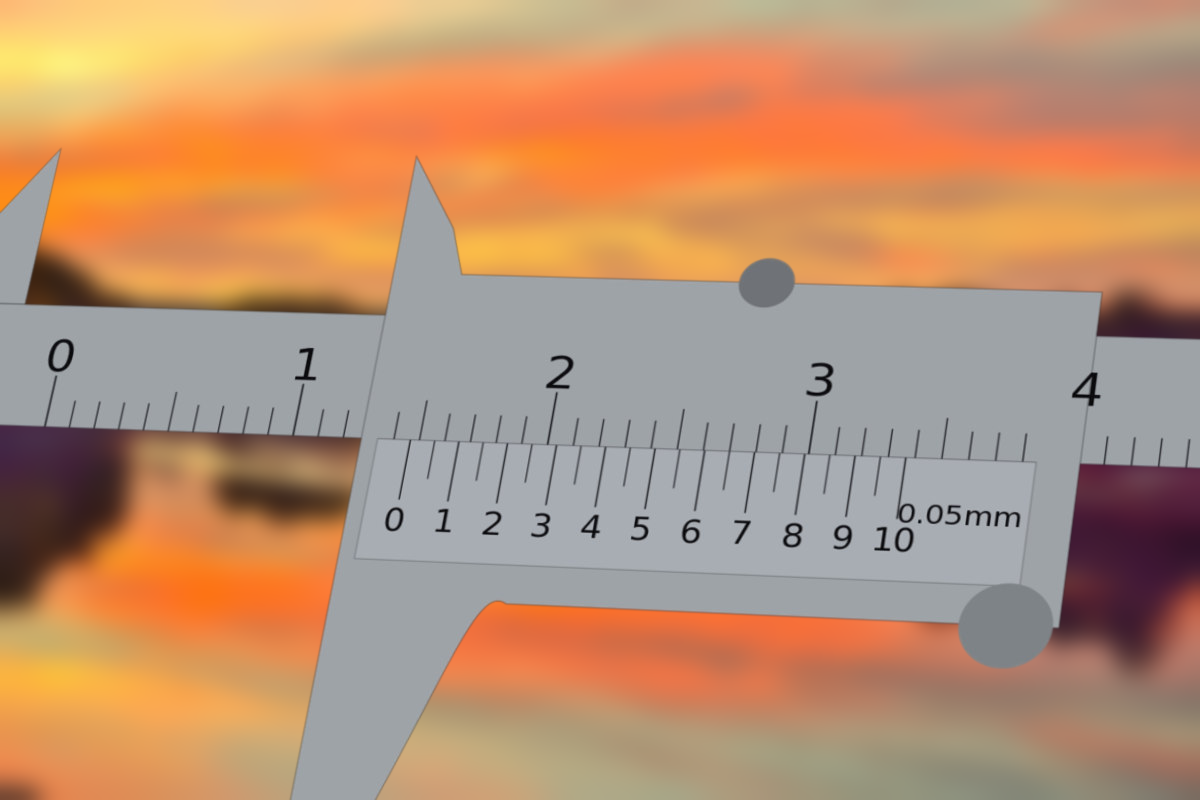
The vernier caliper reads 14.65 mm
